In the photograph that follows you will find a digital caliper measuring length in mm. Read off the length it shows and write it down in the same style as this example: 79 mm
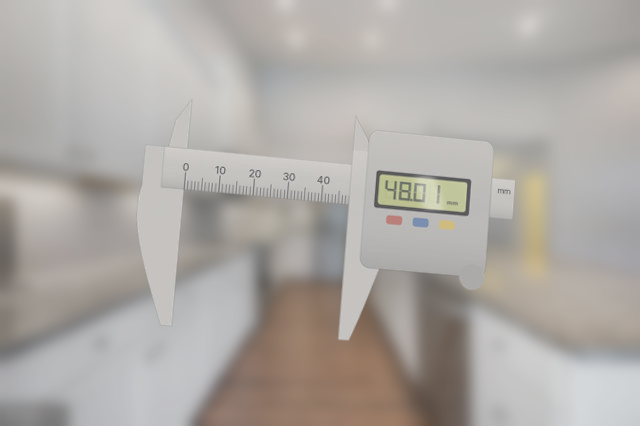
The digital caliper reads 48.01 mm
